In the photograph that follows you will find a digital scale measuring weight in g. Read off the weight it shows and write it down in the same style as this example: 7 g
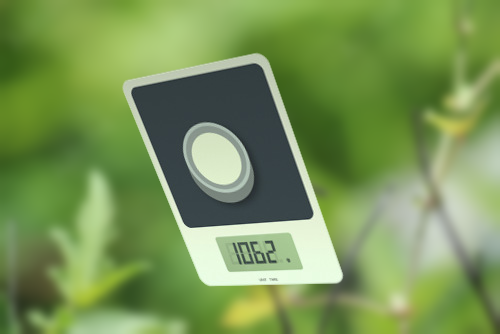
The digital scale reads 1062 g
